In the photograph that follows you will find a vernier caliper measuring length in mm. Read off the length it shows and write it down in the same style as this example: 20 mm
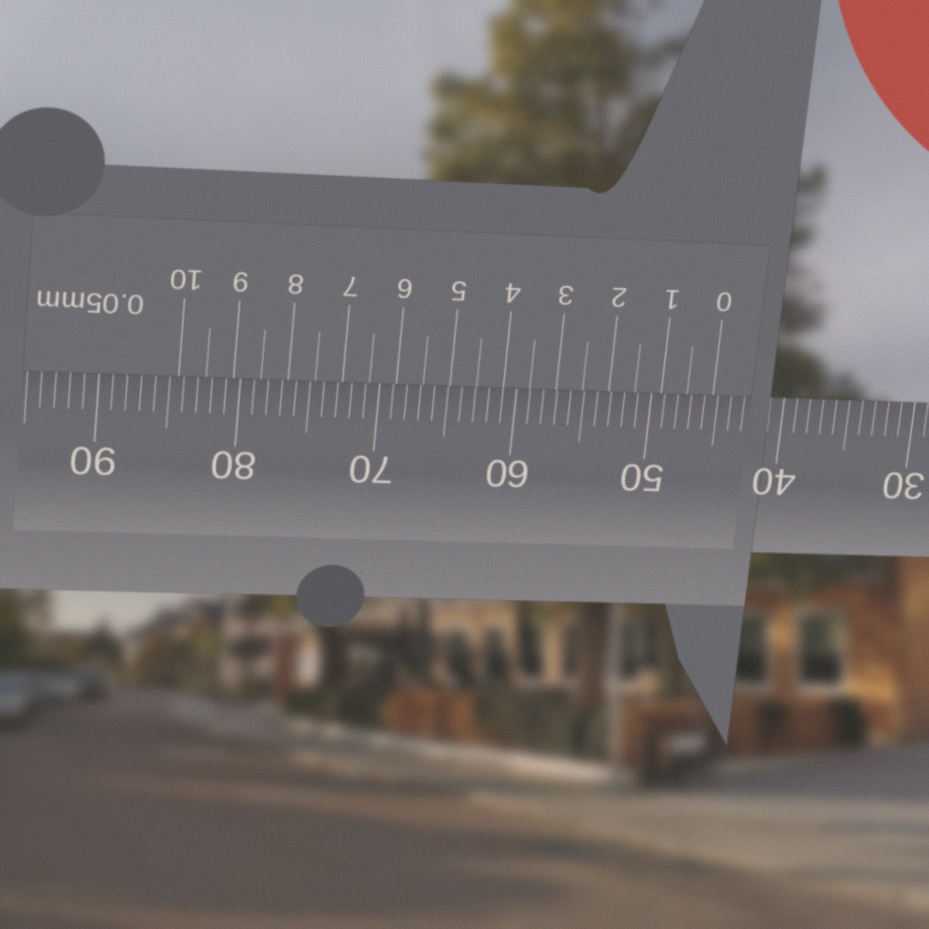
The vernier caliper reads 45.4 mm
